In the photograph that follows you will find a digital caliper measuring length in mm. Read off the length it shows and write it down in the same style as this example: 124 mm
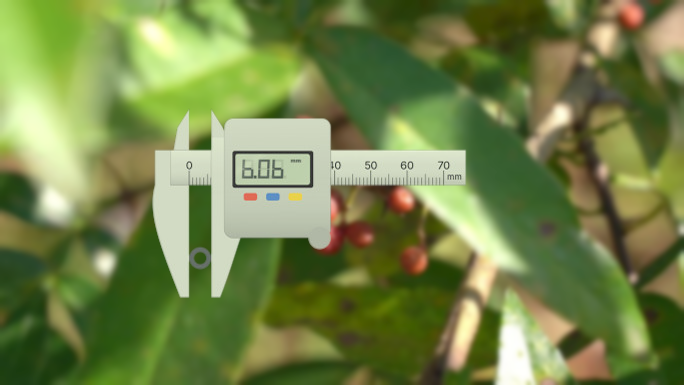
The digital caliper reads 6.06 mm
